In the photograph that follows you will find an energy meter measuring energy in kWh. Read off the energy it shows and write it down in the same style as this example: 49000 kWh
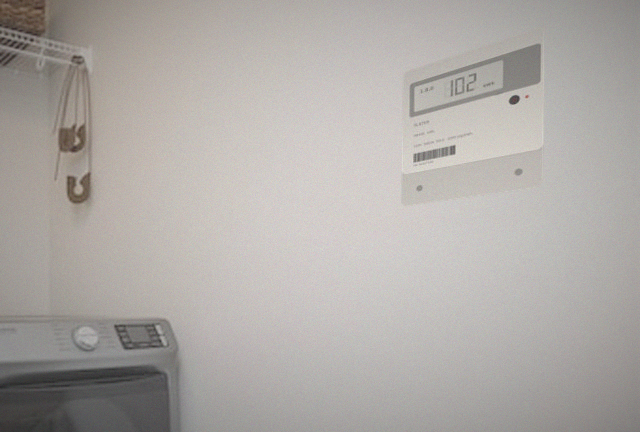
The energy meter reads 102 kWh
